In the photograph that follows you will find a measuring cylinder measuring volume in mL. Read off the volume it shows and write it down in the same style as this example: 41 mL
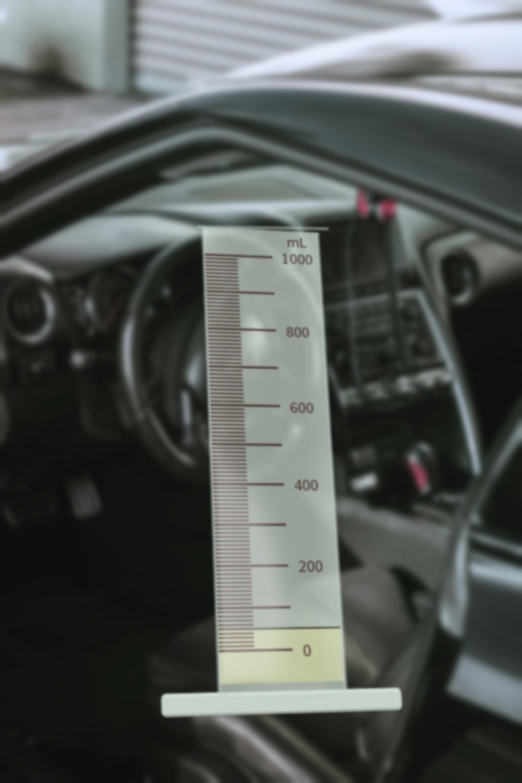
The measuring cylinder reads 50 mL
